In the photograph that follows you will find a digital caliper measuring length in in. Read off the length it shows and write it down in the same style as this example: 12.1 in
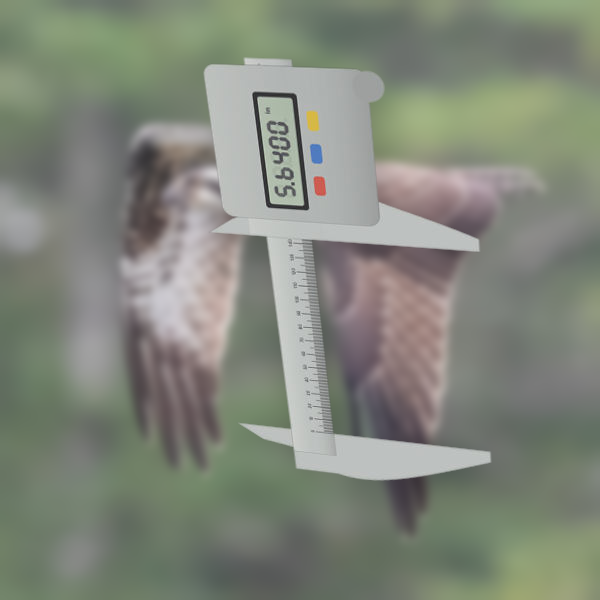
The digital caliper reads 5.6400 in
